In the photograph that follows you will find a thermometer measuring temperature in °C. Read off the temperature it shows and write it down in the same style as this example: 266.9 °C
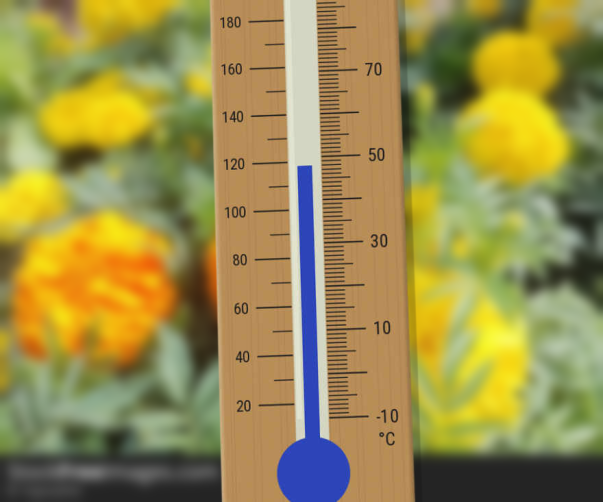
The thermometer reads 48 °C
